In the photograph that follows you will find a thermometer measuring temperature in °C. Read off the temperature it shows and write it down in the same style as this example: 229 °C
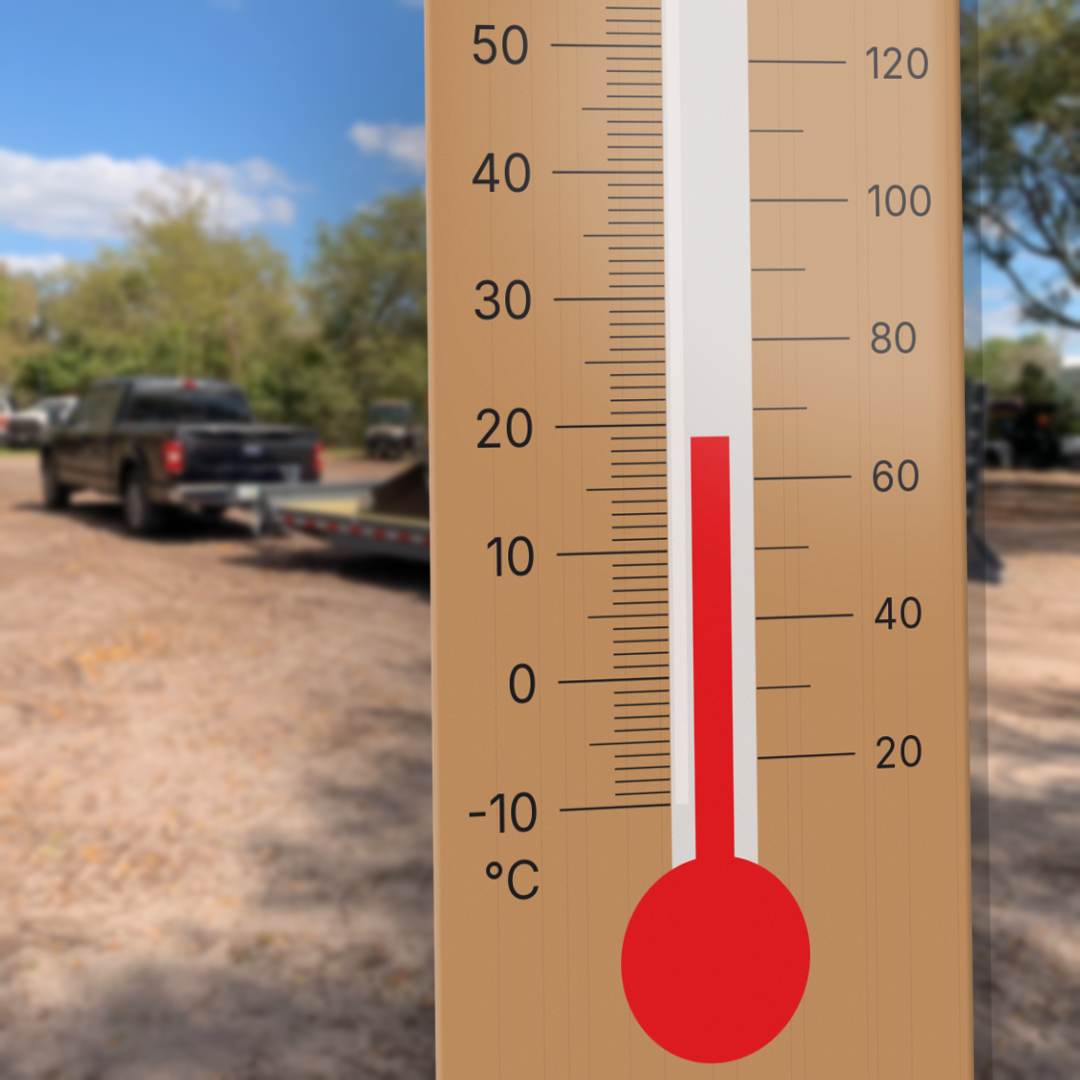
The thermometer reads 19 °C
